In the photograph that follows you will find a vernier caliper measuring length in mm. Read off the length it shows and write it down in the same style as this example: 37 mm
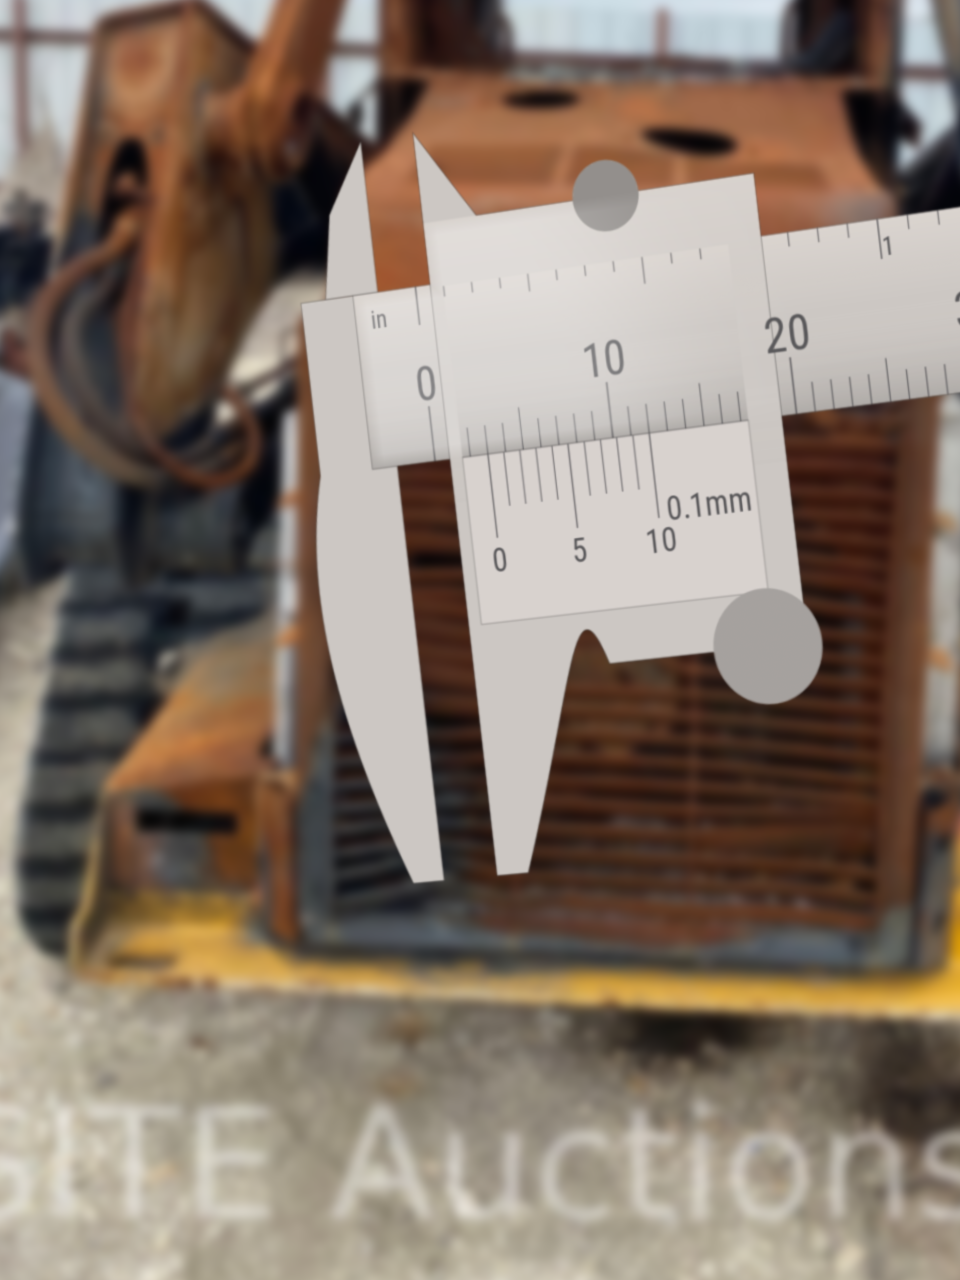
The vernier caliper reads 3.0 mm
